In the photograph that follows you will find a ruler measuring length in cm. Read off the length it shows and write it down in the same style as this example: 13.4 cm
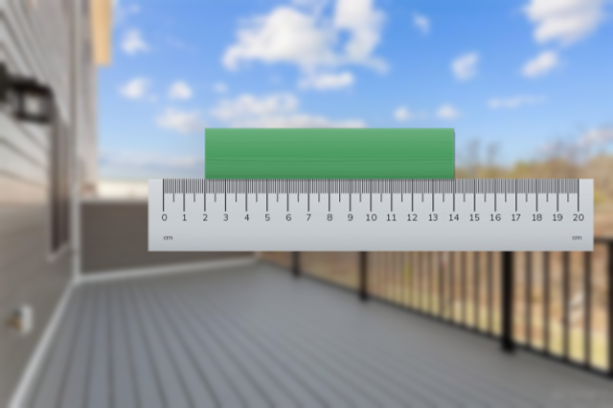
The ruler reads 12 cm
